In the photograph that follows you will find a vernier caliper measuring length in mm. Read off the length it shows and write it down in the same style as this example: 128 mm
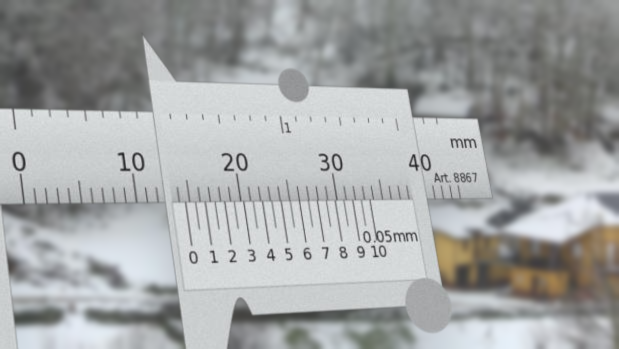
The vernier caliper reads 14.6 mm
